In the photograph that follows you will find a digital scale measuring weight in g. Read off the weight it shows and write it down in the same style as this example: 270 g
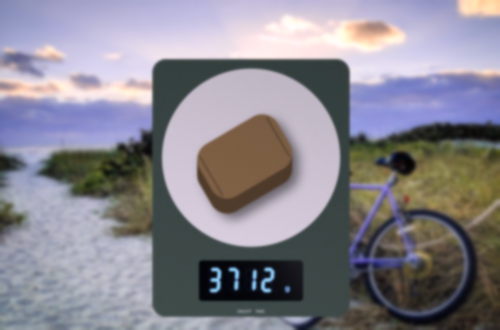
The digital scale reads 3712 g
